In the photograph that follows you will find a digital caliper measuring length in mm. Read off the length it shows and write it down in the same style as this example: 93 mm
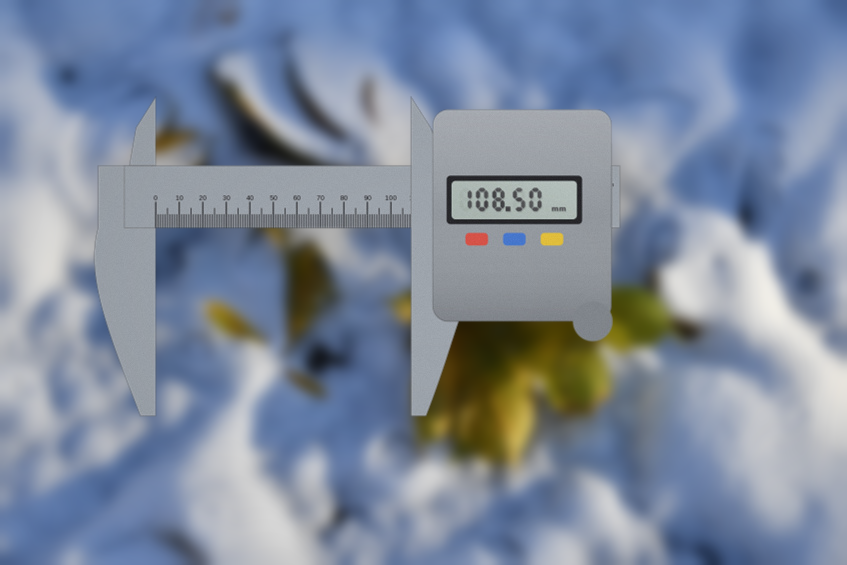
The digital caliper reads 108.50 mm
